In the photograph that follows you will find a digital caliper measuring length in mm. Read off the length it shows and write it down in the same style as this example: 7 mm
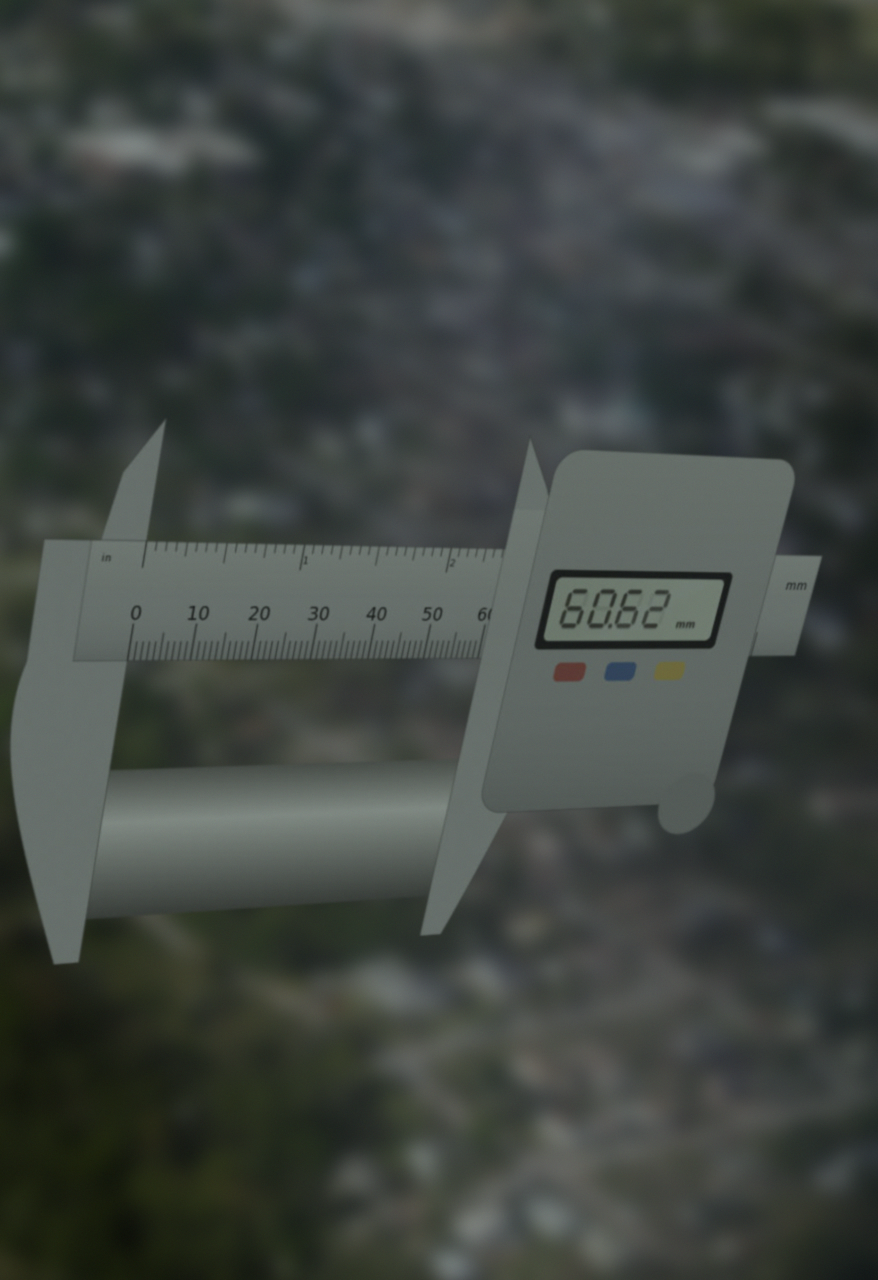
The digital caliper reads 60.62 mm
